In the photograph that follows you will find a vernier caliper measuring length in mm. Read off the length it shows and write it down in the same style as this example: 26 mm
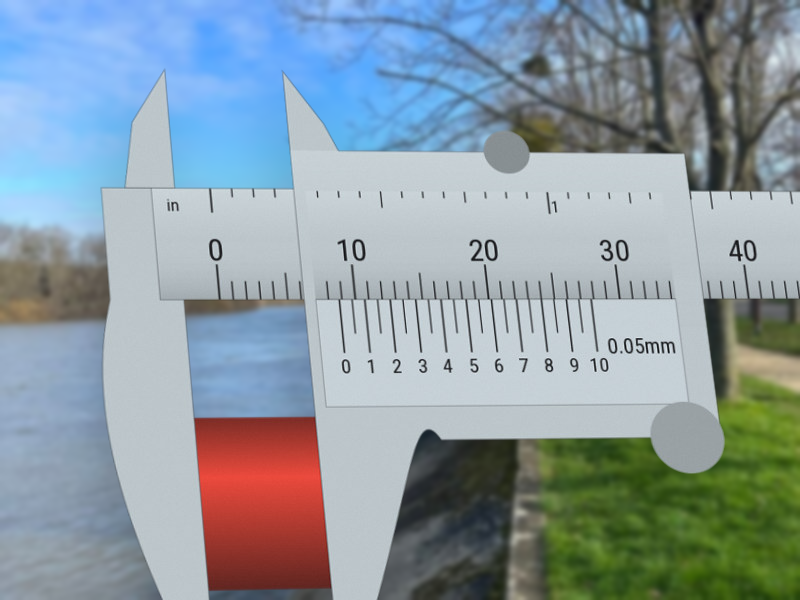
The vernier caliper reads 8.8 mm
